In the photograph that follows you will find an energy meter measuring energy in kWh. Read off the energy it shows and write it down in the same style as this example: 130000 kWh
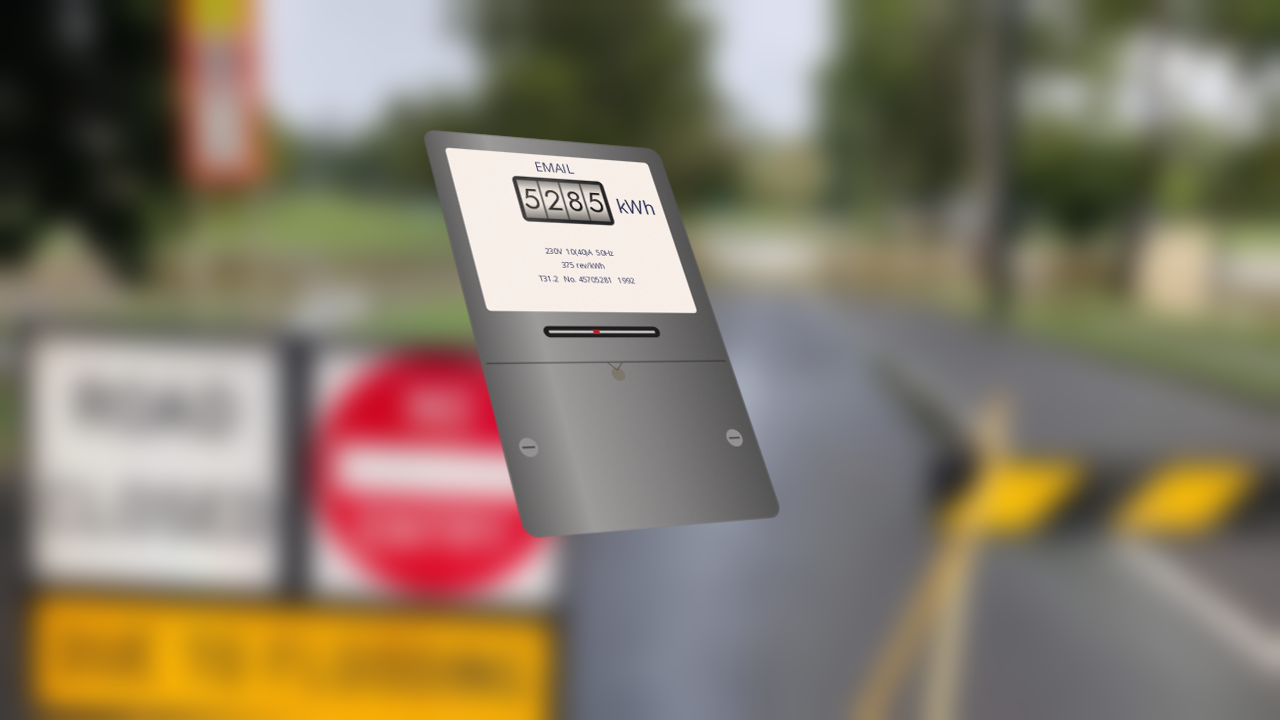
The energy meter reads 5285 kWh
